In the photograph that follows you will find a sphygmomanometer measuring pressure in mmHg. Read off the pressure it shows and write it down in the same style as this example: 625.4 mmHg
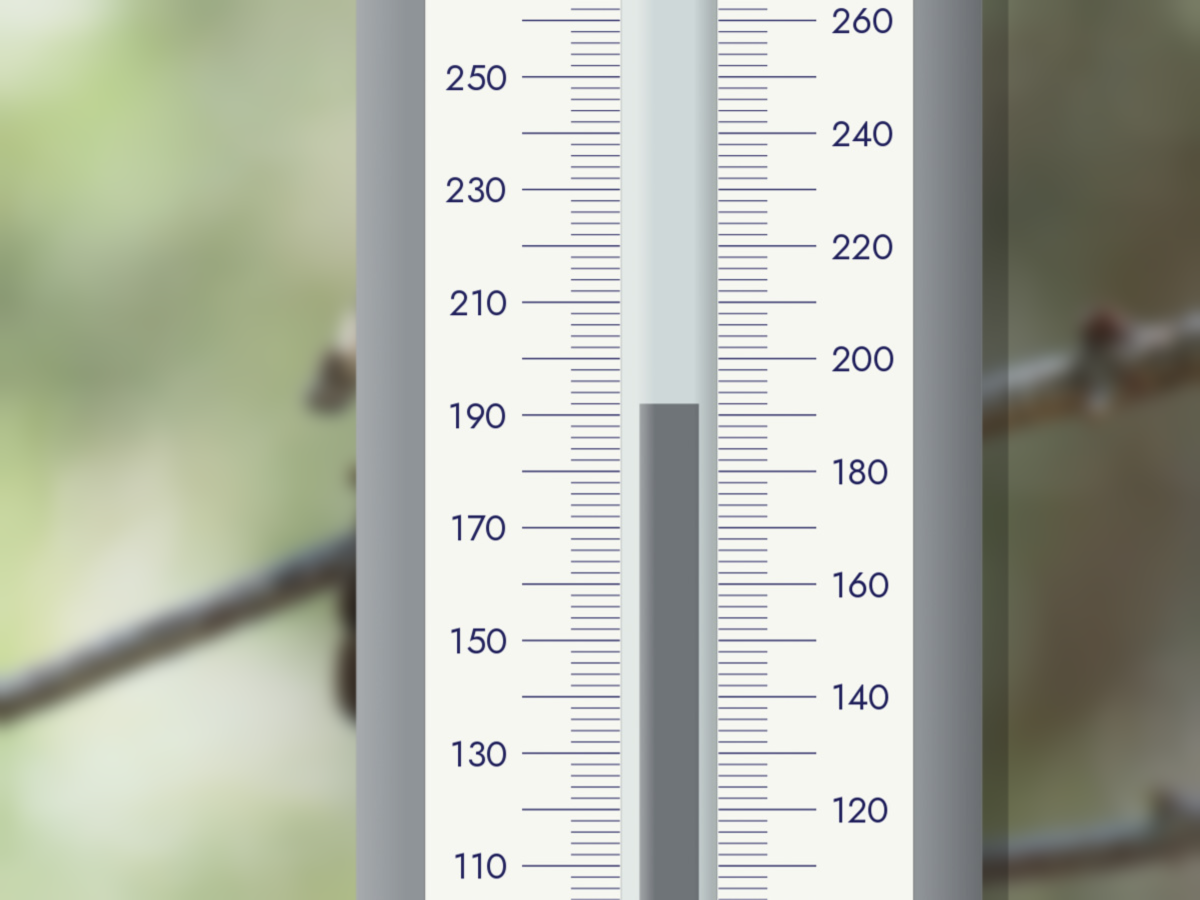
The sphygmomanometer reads 192 mmHg
